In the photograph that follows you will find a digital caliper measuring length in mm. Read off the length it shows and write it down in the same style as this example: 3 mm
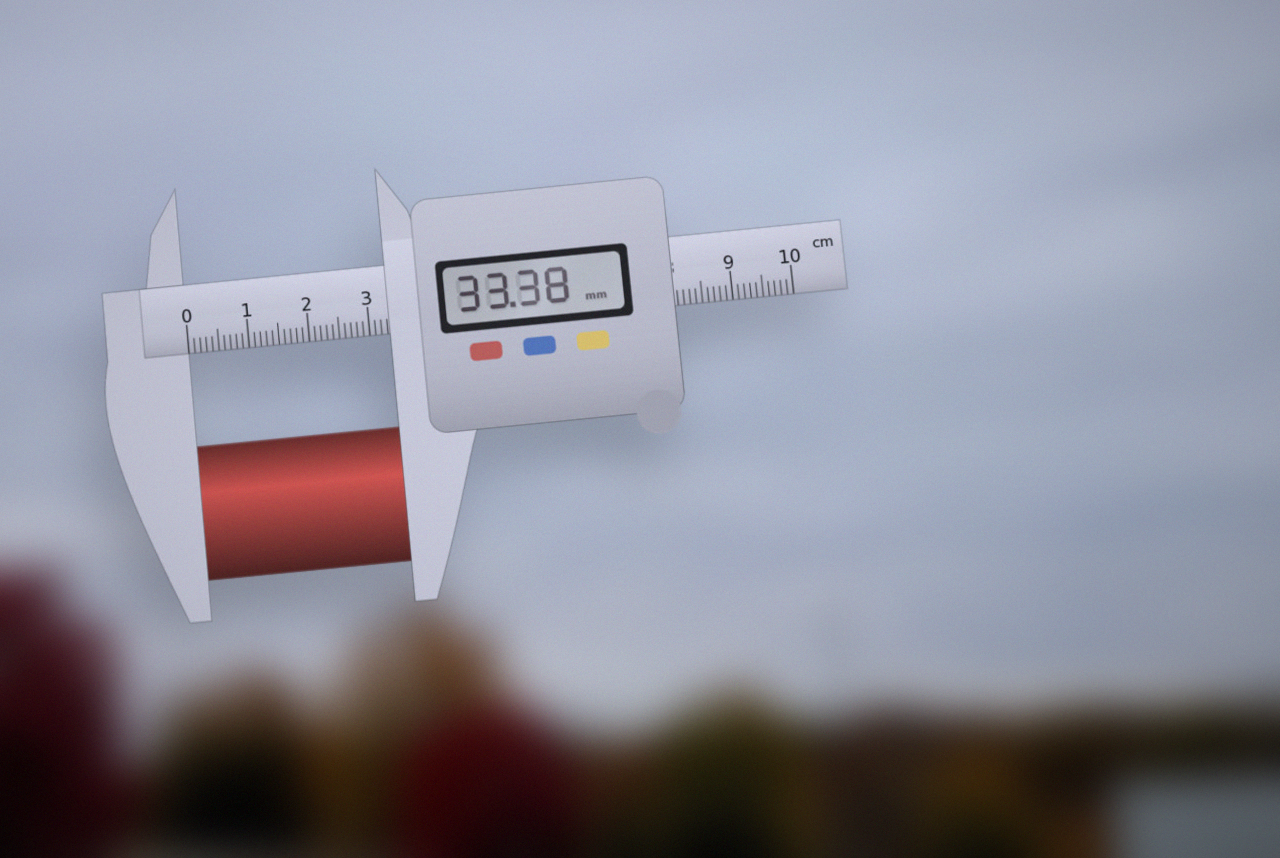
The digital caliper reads 33.38 mm
